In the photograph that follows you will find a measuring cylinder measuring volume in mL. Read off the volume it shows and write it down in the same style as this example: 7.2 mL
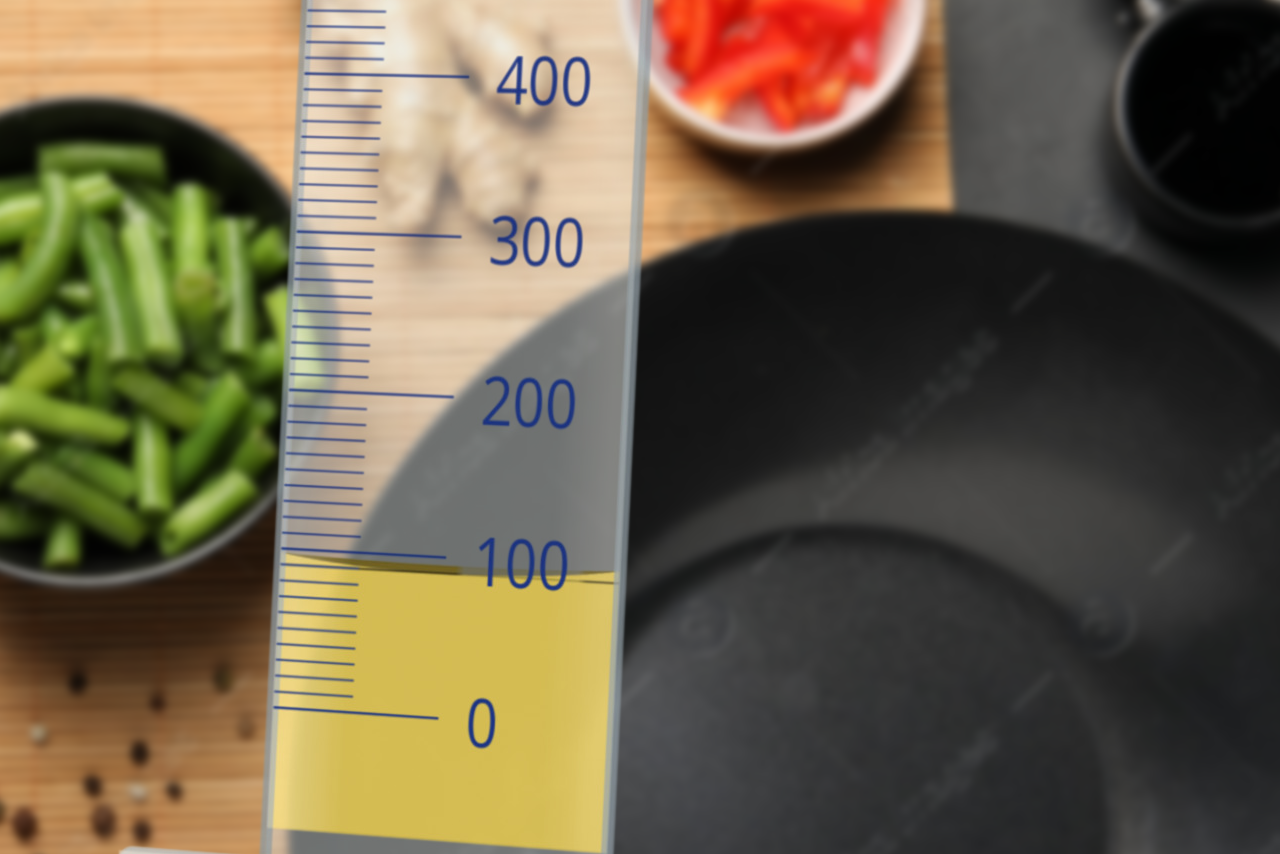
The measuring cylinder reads 90 mL
